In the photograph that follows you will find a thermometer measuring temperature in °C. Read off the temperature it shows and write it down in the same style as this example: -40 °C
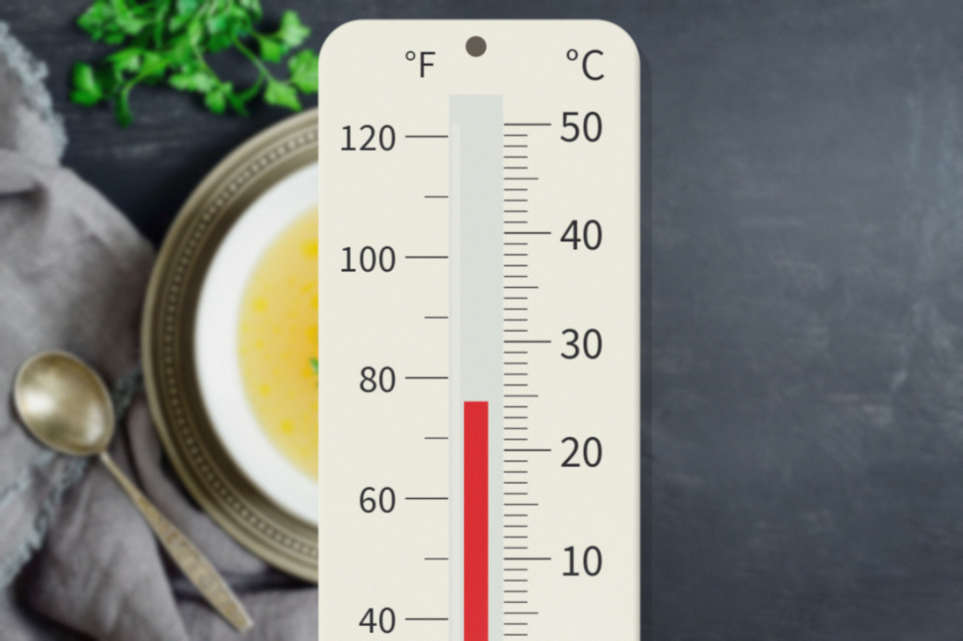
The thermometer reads 24.5 °C
